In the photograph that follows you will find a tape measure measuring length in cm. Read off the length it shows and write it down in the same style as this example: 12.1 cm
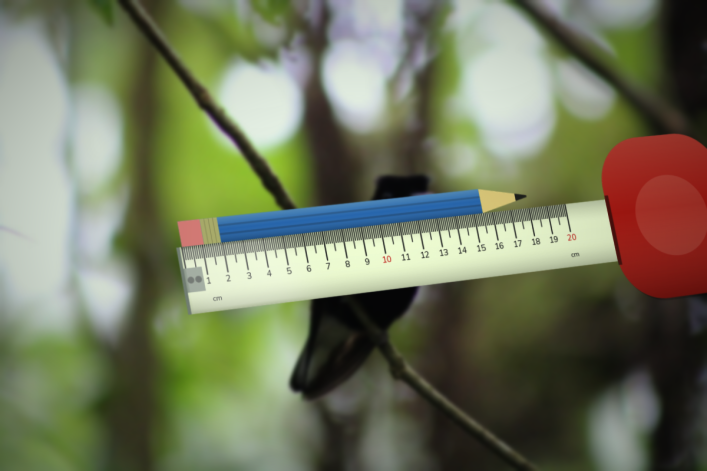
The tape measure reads 18 cm
